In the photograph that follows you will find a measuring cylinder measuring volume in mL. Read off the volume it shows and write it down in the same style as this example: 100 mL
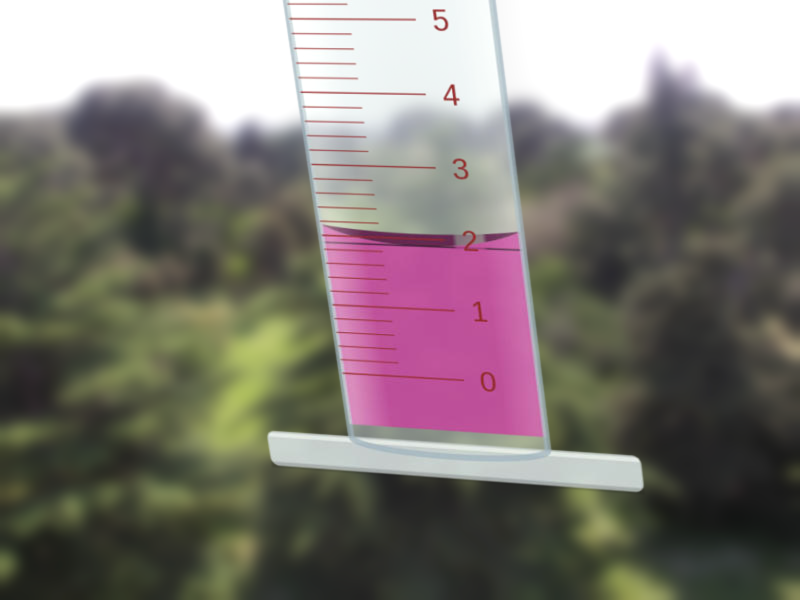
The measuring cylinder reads 1.9 mL
